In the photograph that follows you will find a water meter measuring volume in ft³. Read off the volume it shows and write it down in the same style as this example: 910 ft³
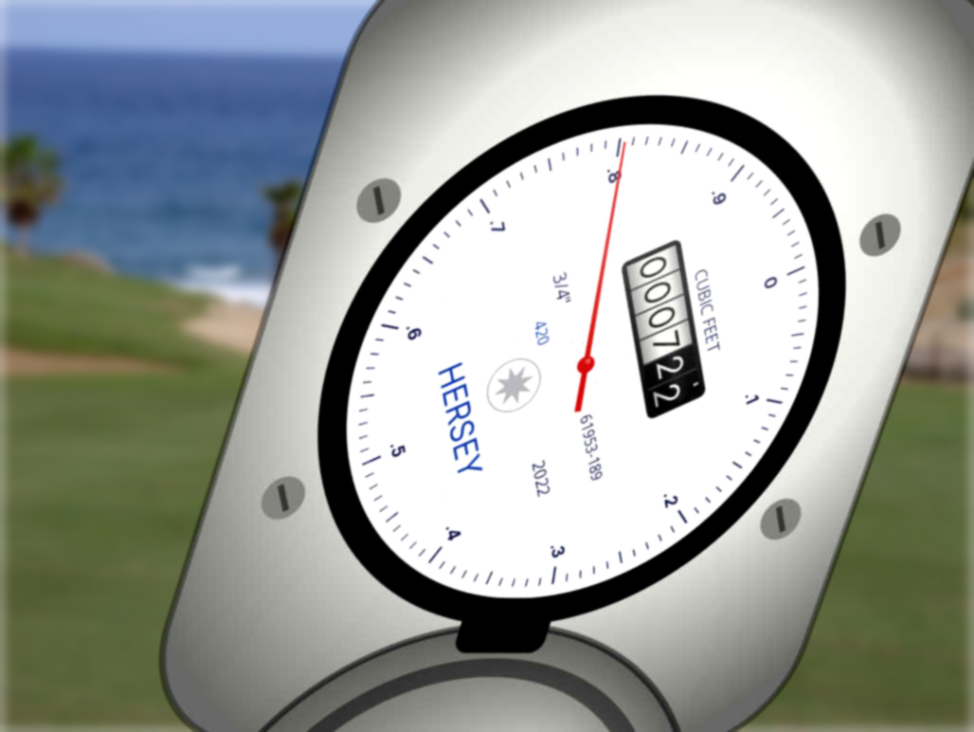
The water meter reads 721.80 ft³
